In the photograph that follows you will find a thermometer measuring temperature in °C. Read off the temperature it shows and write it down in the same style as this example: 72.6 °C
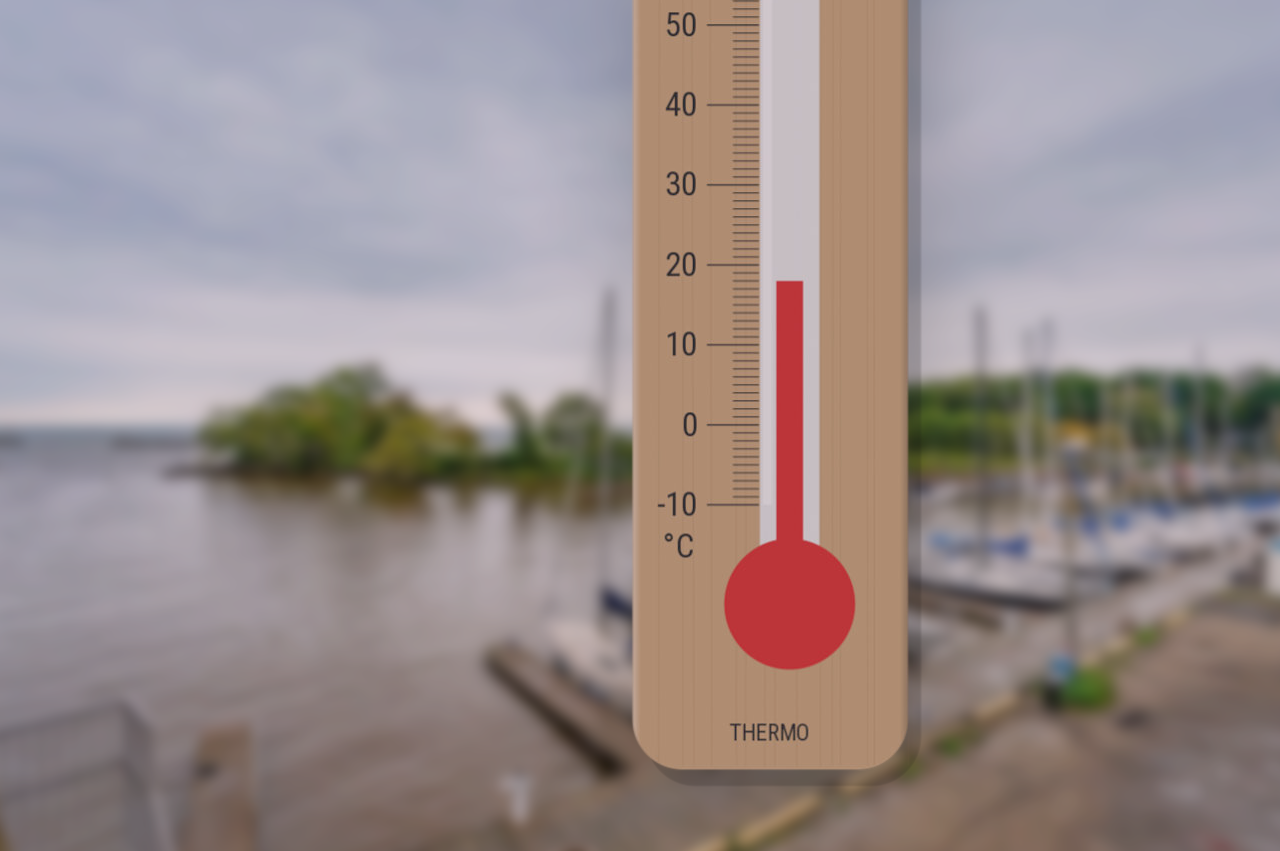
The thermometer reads 18 °C
